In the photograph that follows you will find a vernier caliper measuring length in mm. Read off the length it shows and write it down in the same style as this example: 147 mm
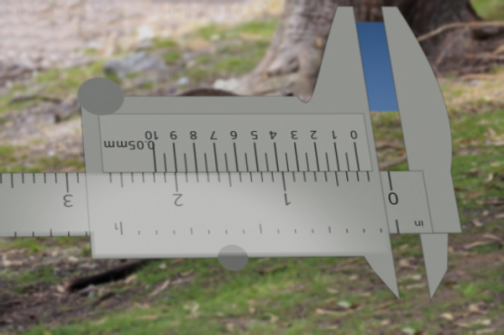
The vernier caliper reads 2.8 mm
